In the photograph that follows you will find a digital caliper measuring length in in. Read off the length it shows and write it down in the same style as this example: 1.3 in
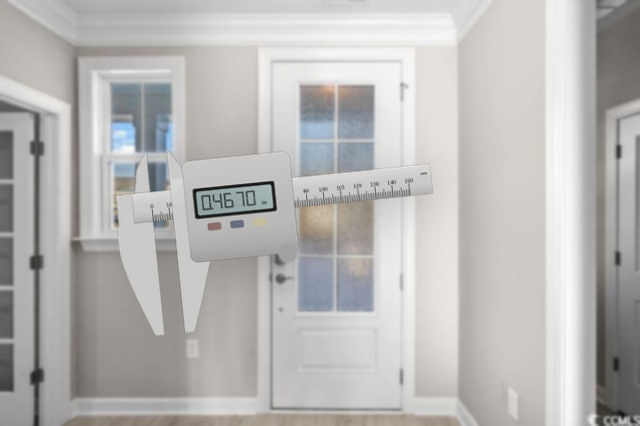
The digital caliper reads 0.4670 in
